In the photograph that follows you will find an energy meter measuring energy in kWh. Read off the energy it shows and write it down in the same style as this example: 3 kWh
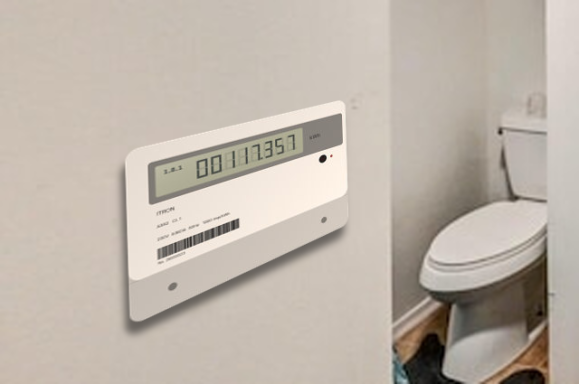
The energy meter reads 117.357 kWh
